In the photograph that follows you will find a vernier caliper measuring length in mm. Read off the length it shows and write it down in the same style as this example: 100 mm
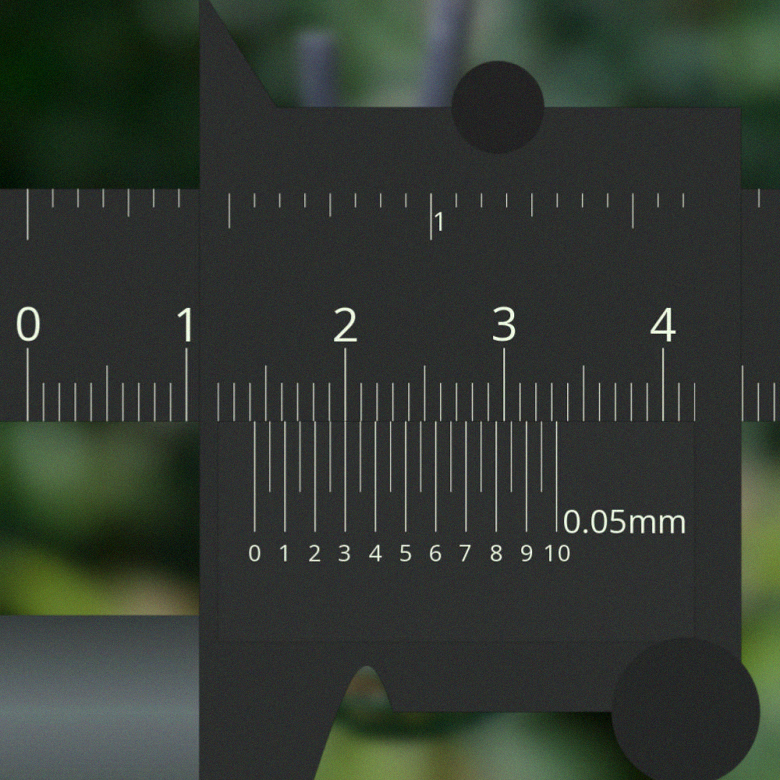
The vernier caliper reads 14.3 mm
